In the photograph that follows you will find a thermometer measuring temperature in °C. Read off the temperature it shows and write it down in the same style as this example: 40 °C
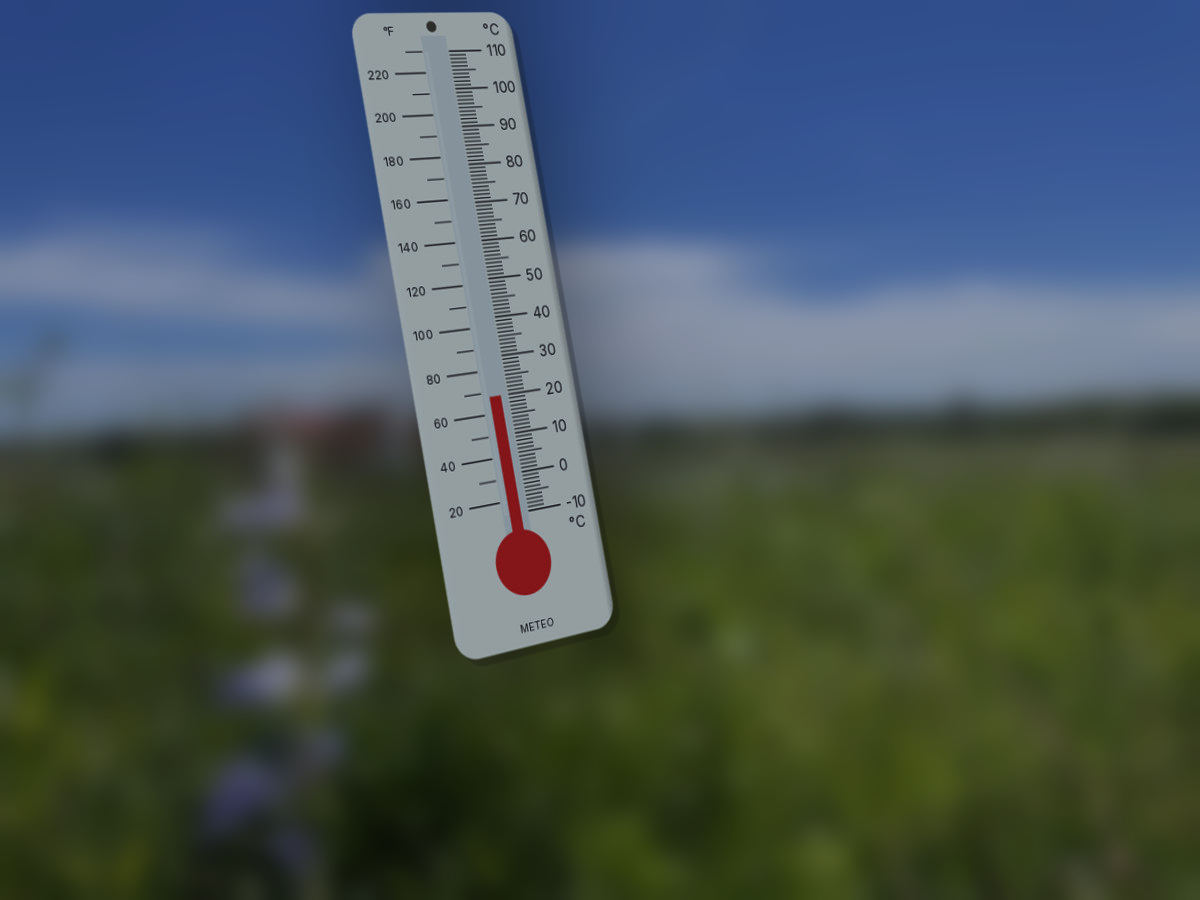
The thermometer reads 20 °C
